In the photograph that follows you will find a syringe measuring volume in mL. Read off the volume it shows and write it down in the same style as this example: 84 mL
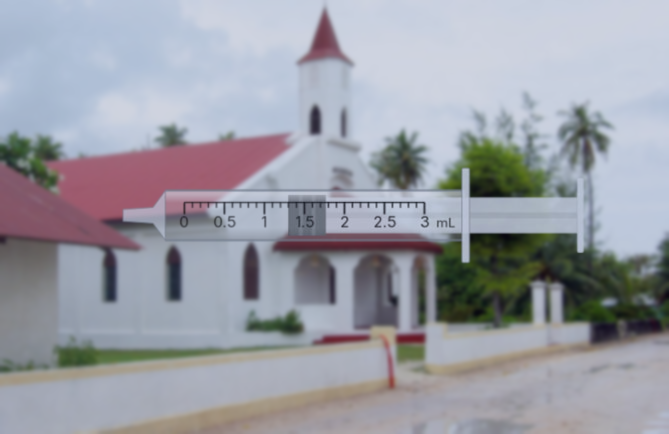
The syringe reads 1.3 mL
